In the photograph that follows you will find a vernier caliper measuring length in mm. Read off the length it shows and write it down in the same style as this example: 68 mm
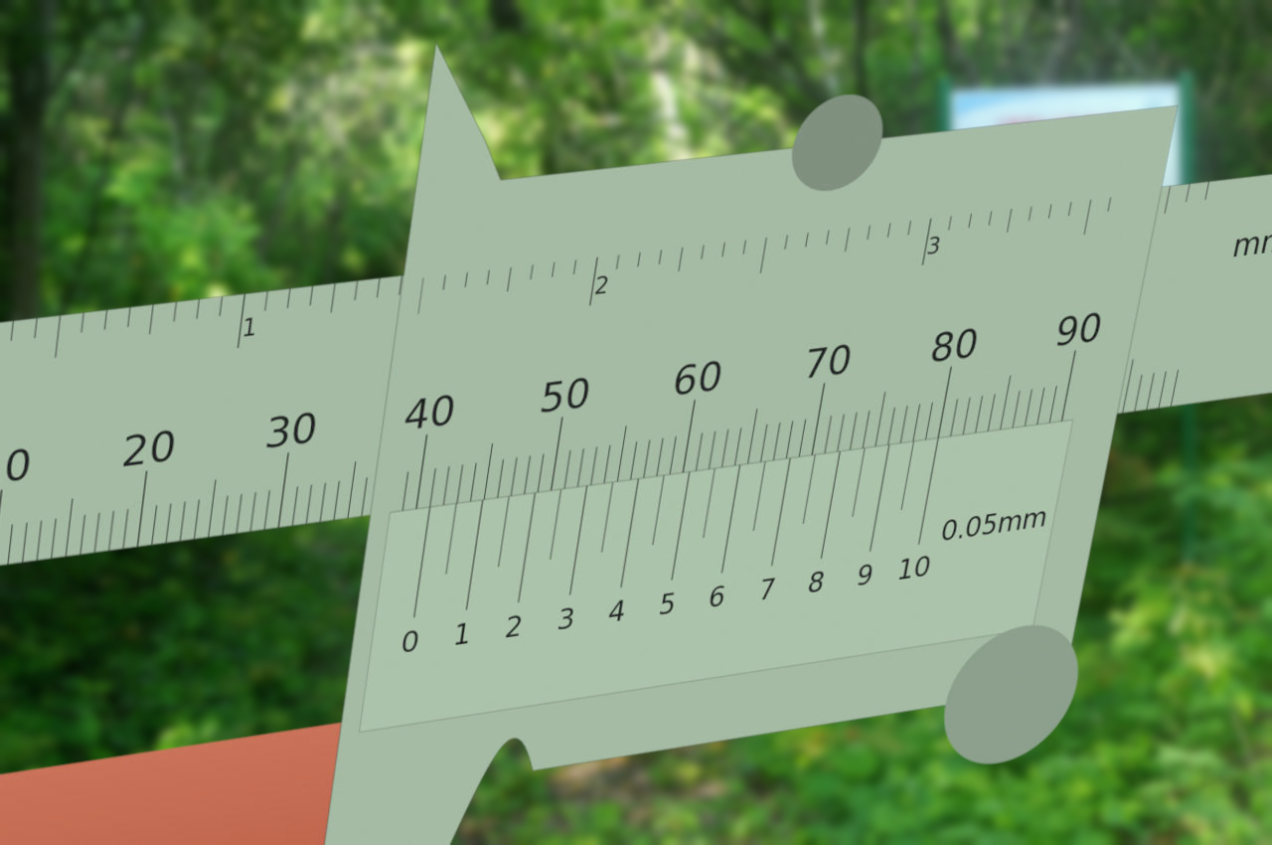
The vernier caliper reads 41.0 mm
